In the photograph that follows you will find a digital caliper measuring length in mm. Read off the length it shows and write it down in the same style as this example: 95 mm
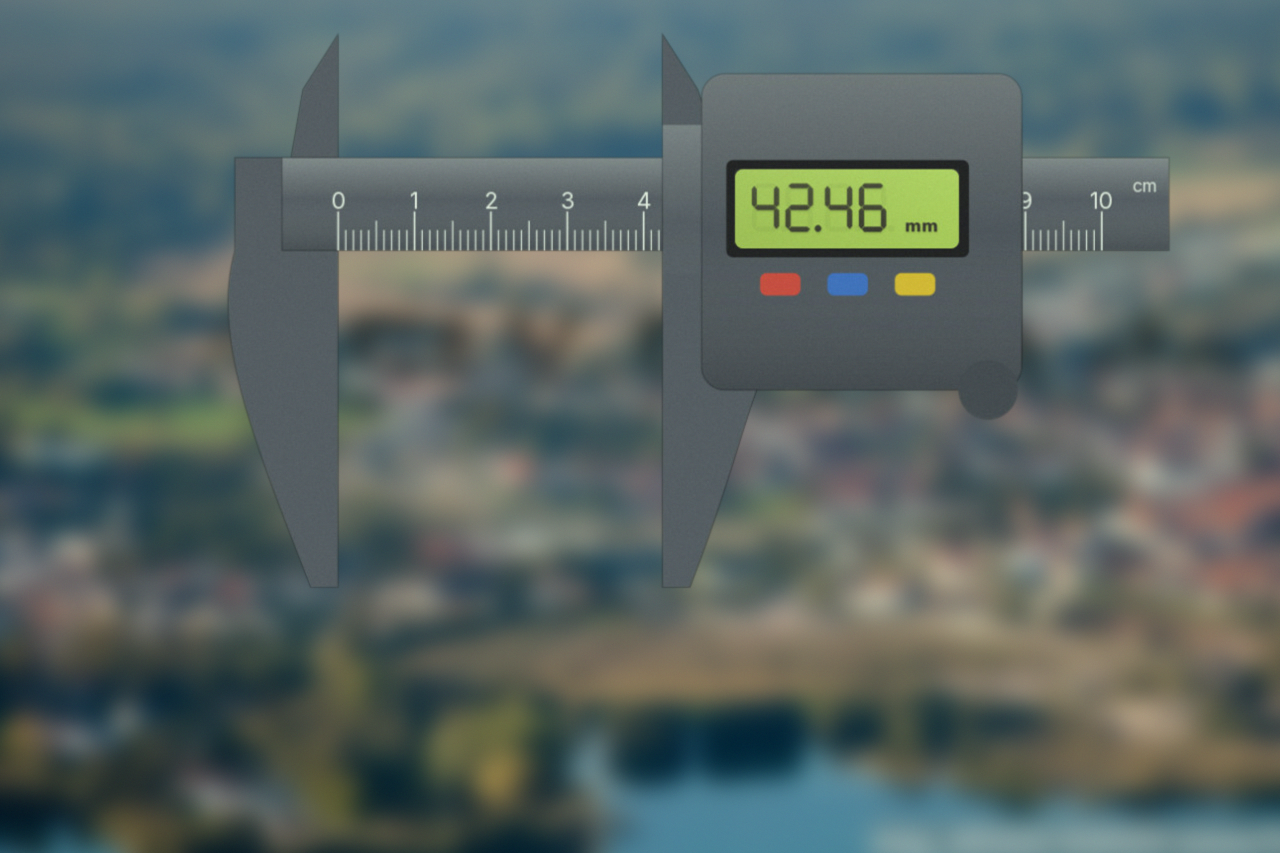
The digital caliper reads 42.46 mm
